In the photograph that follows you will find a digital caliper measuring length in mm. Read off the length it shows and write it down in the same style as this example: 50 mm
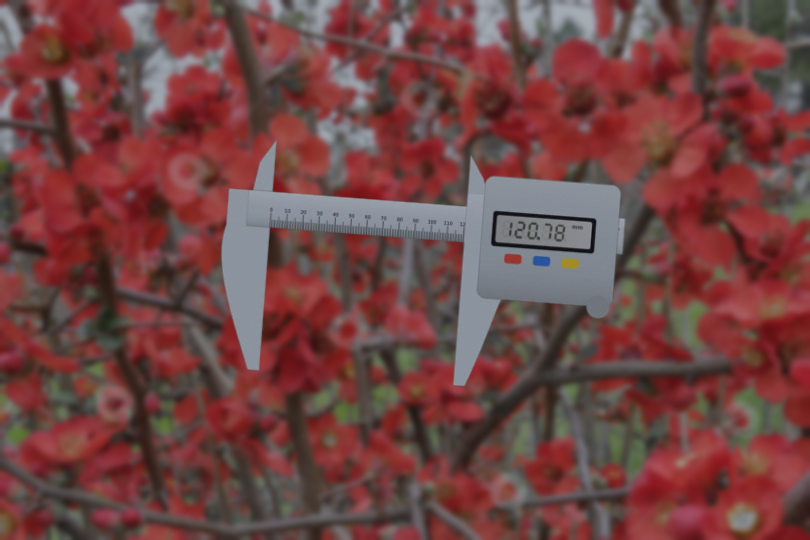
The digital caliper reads 120.78 mm
